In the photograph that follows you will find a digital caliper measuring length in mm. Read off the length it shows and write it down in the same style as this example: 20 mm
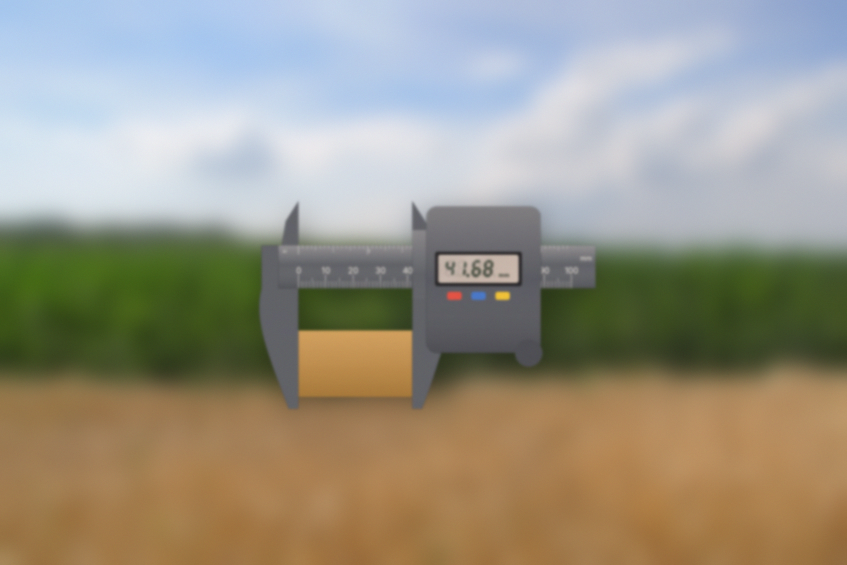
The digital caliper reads 41.68 mm
